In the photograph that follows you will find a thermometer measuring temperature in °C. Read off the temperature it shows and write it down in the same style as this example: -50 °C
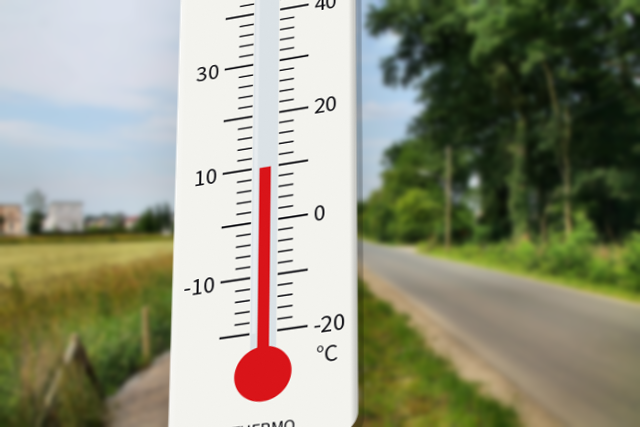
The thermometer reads 10 °C
